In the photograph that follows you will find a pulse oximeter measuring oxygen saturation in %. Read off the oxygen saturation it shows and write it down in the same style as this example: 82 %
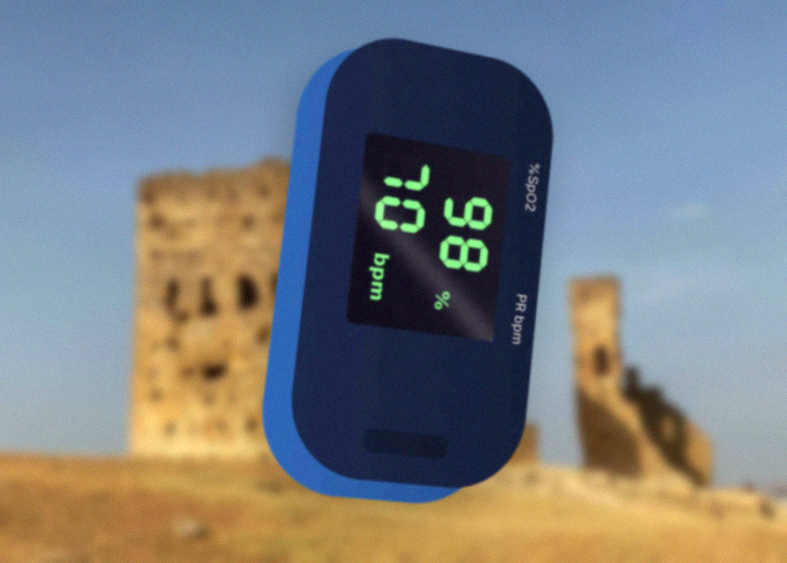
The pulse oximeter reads 98 %
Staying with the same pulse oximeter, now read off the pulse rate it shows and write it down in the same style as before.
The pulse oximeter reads 70 bpm
